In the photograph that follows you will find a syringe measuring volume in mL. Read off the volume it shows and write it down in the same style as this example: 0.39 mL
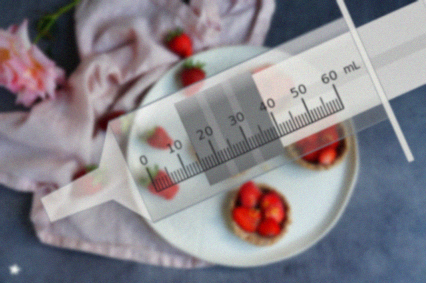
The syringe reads 15 mL
